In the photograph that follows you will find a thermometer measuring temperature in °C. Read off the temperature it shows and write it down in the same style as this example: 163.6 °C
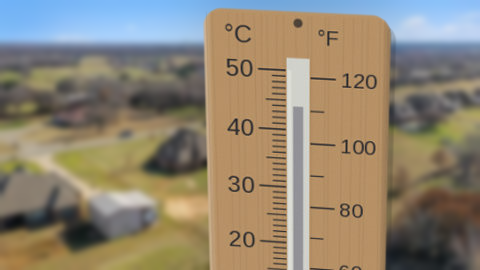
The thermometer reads 44 °C
